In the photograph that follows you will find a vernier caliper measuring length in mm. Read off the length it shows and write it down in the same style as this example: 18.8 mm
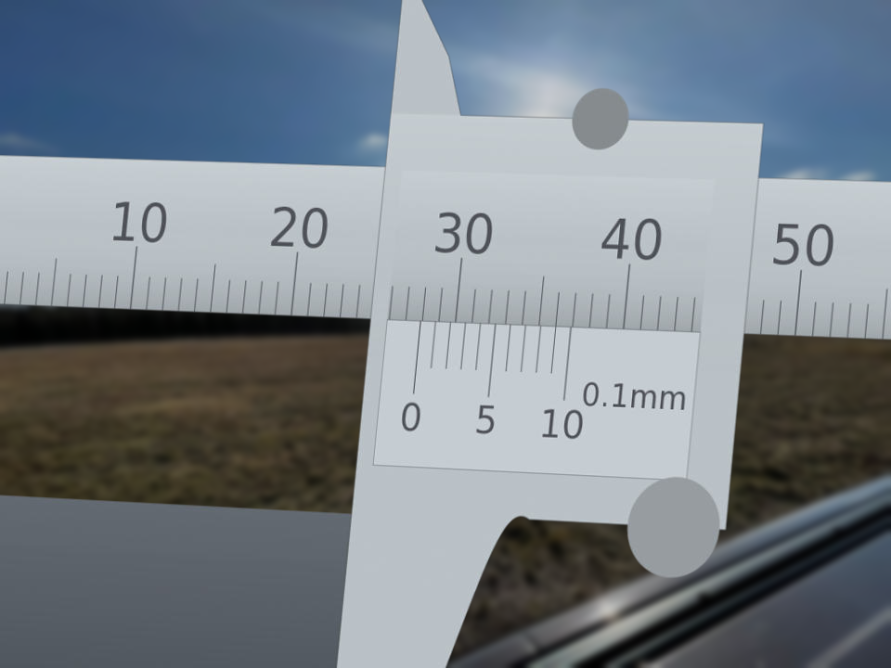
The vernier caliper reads 27.9 mm
